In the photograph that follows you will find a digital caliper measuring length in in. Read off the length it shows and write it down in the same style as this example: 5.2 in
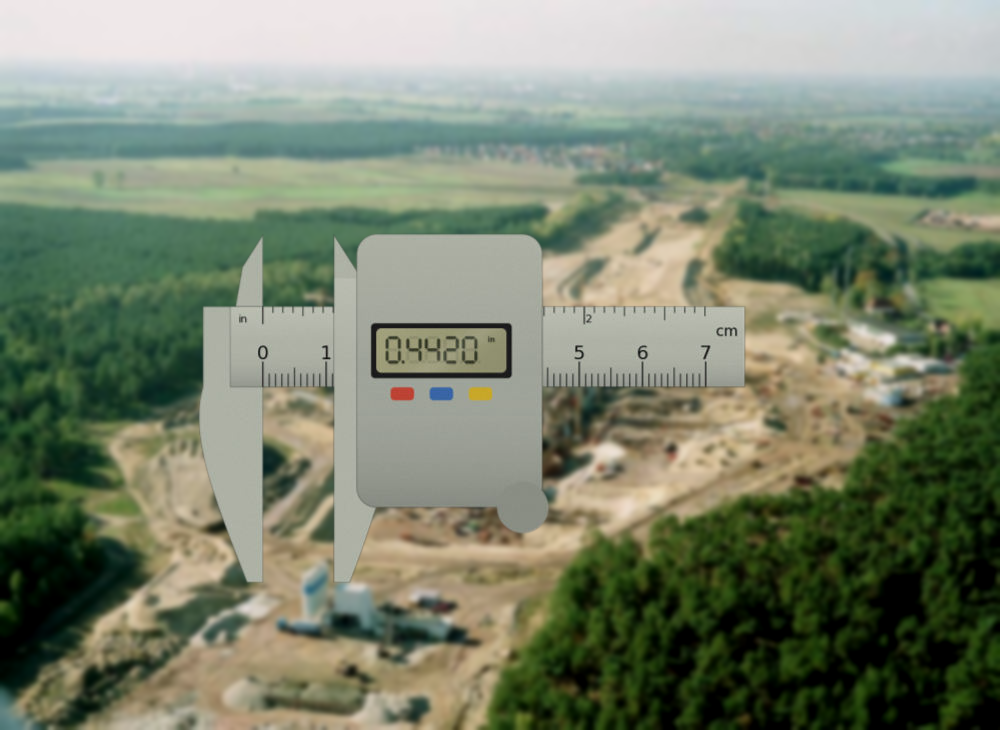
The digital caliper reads 0.4420 in
